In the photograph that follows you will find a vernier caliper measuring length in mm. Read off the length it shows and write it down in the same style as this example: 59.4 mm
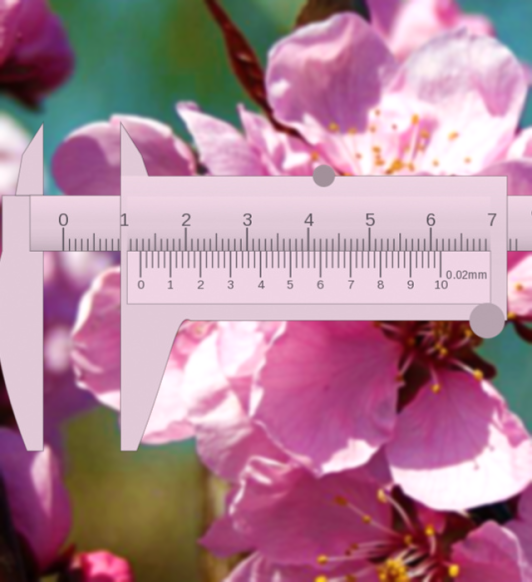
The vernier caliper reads 12.6 mm
